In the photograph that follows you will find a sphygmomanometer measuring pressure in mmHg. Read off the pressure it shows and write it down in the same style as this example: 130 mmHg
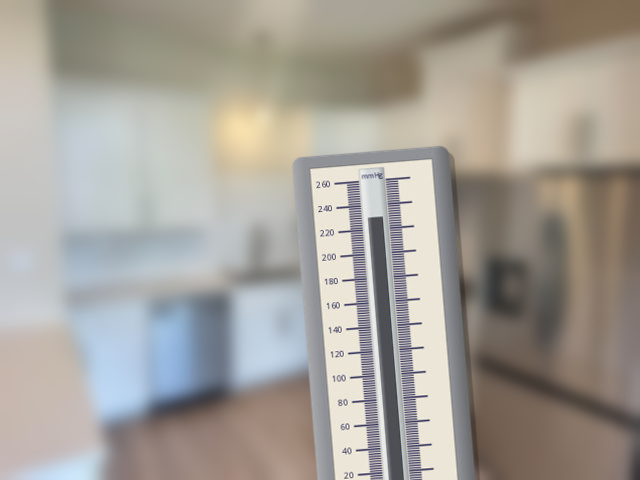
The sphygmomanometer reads 230 mmHg
